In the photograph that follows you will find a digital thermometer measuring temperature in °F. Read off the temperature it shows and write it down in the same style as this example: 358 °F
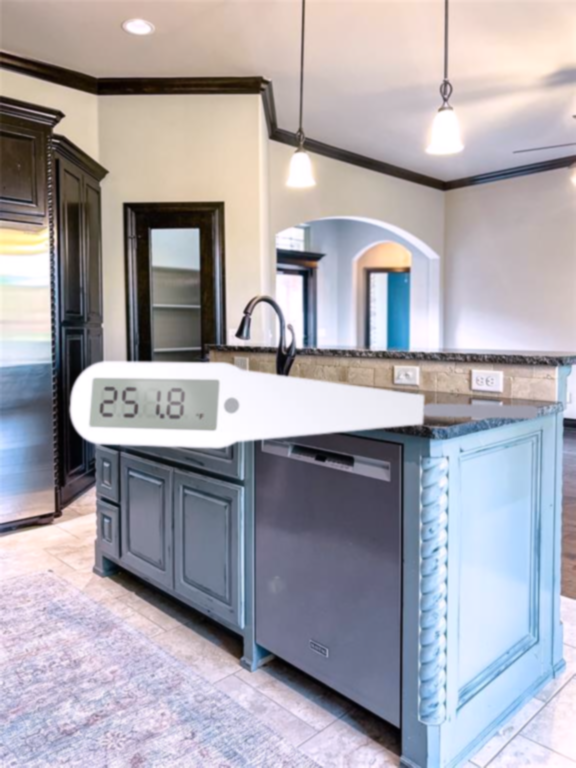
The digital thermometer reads 251.8 °F
